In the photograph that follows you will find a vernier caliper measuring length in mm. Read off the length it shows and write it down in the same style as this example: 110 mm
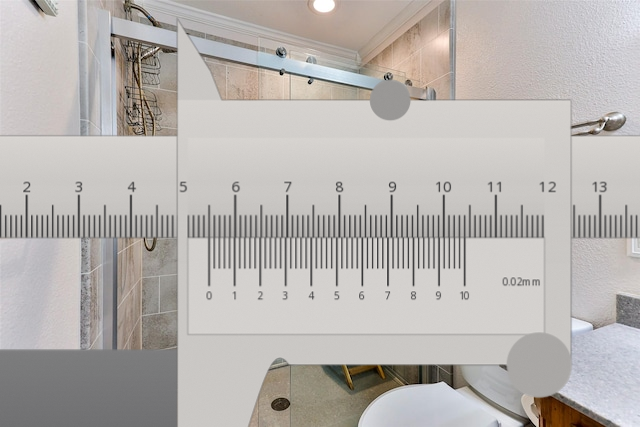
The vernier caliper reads 55.0 mm
